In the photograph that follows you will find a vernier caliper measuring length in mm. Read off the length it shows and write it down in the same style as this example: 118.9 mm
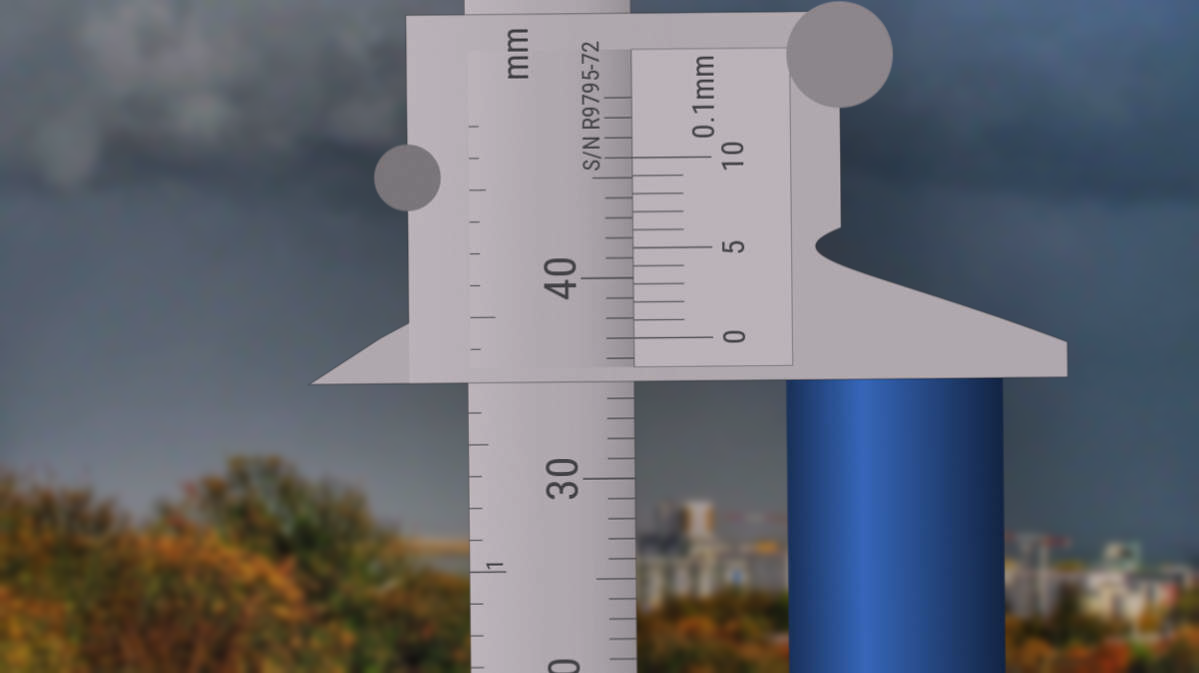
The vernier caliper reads 37.0 mm
